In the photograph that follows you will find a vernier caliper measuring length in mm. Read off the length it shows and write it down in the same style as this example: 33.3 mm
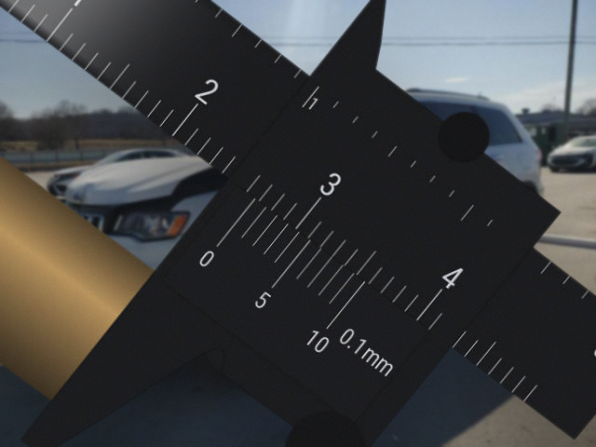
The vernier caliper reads 26.7 mm
